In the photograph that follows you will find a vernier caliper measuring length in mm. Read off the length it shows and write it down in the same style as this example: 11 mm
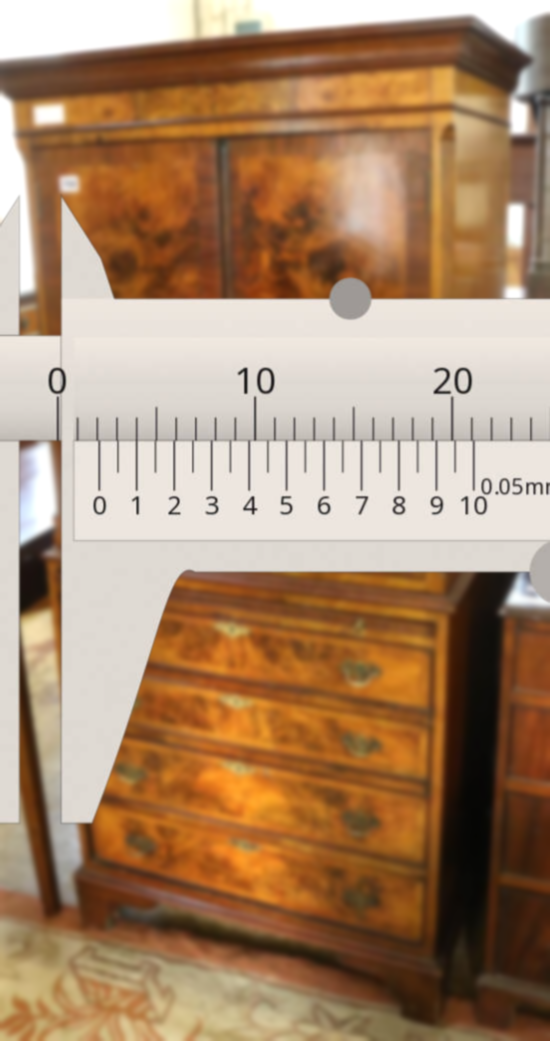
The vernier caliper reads 2.1 mm
